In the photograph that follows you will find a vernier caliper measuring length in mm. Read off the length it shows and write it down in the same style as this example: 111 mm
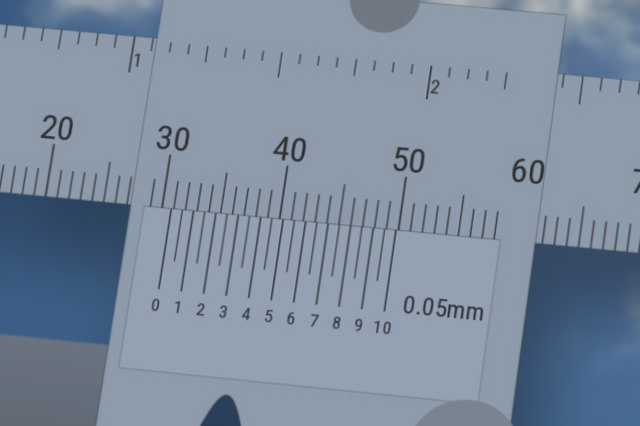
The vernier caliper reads 30.8 mm
